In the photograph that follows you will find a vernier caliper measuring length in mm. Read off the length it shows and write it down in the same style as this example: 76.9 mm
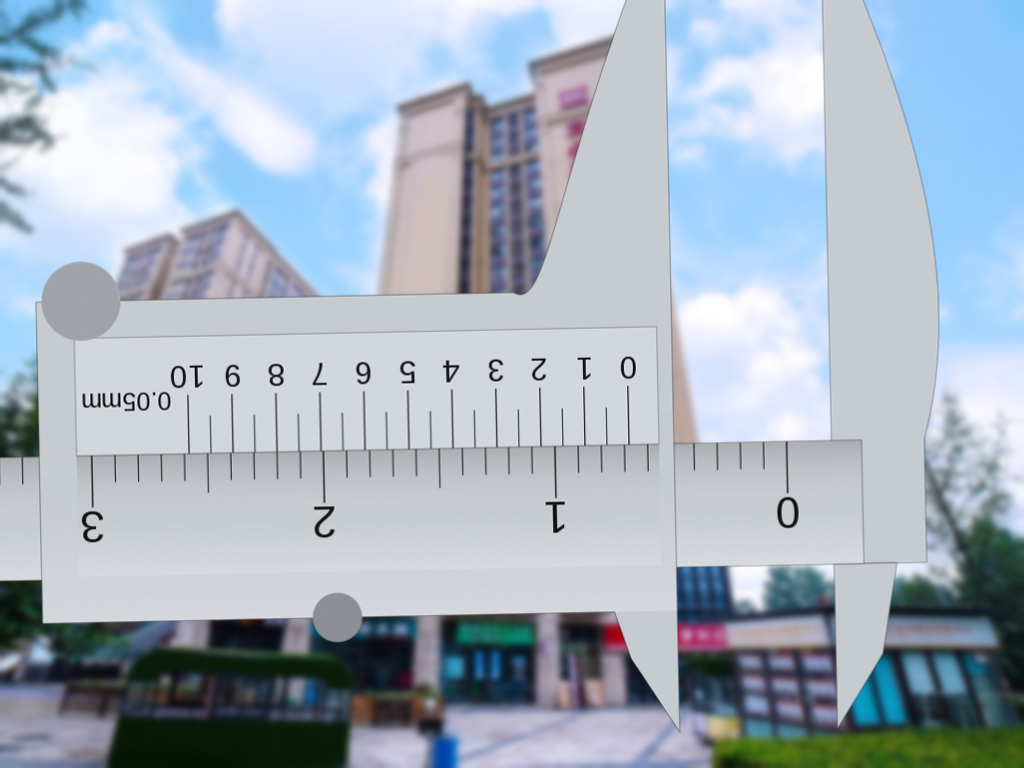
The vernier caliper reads 6.80 mm
